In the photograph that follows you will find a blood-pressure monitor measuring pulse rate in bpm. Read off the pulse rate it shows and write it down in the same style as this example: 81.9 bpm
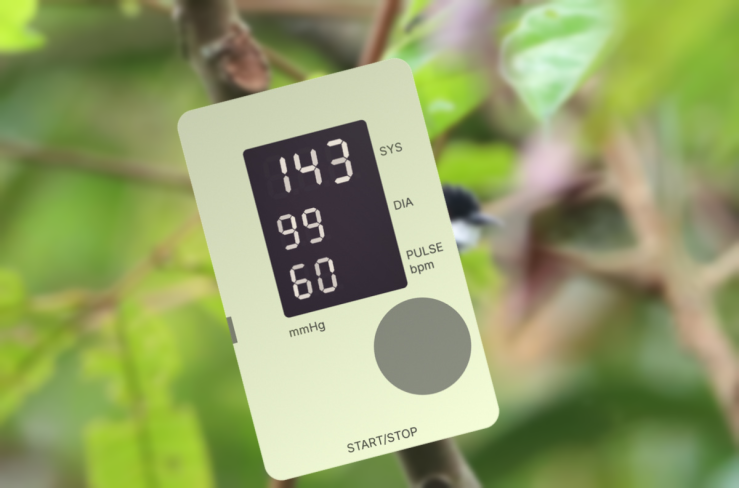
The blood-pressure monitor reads 60 bpm
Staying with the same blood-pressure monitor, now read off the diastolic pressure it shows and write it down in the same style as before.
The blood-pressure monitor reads 99 mmHg
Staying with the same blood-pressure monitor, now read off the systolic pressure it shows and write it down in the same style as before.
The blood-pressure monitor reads 143 mmHg
